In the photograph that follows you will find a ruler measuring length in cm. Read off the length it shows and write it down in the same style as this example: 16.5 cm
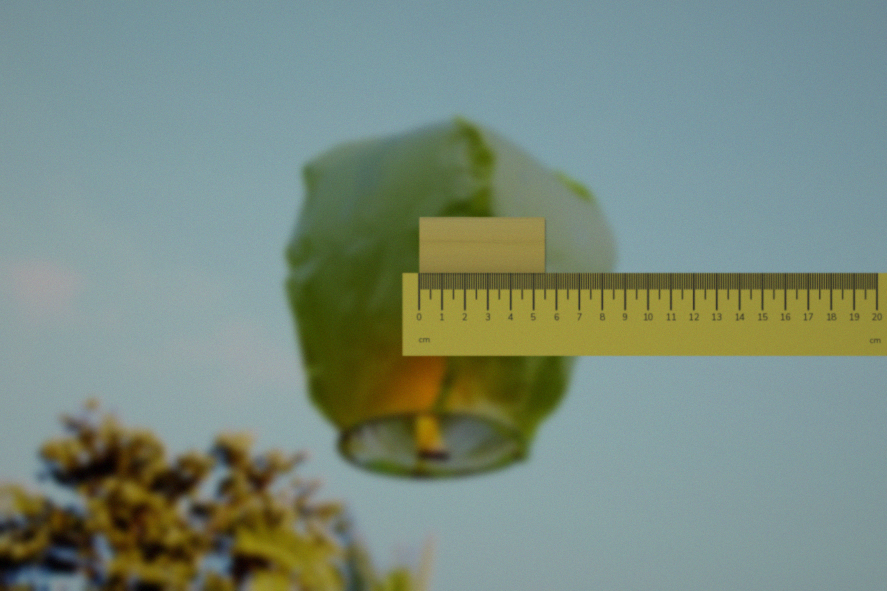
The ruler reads 5.5 cm
